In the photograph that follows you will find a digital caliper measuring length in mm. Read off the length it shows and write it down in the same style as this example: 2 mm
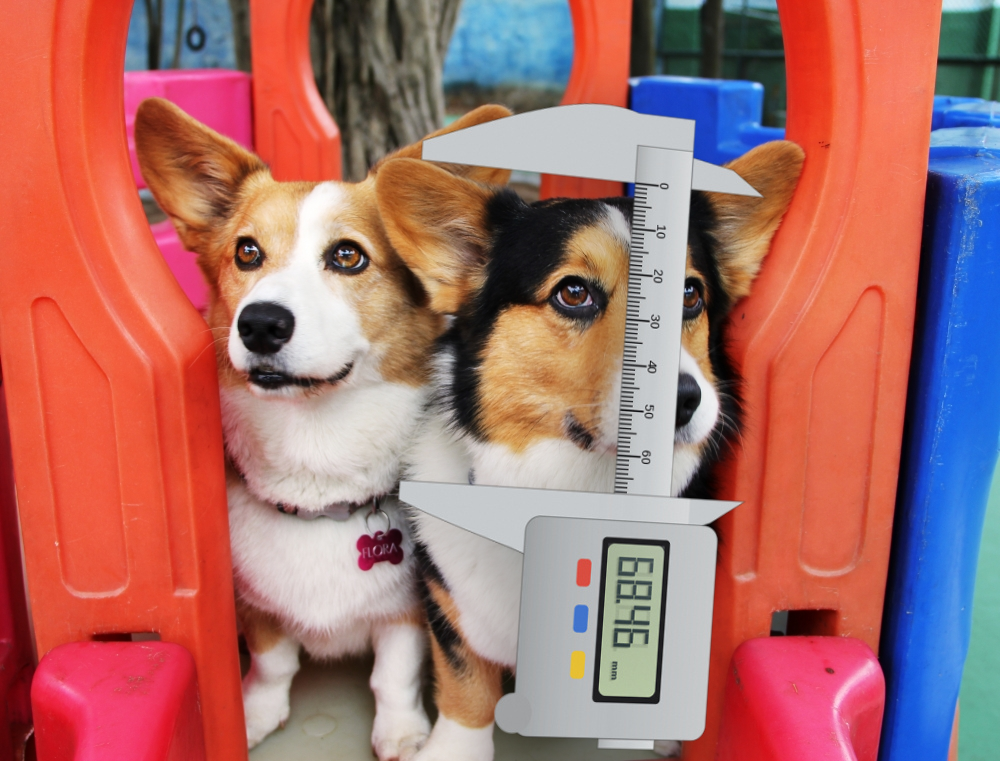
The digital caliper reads 68.46 mm
